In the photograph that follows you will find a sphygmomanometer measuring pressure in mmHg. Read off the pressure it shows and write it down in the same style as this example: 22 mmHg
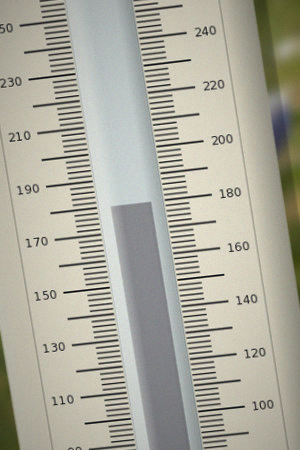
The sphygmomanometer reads 180 mmHg
